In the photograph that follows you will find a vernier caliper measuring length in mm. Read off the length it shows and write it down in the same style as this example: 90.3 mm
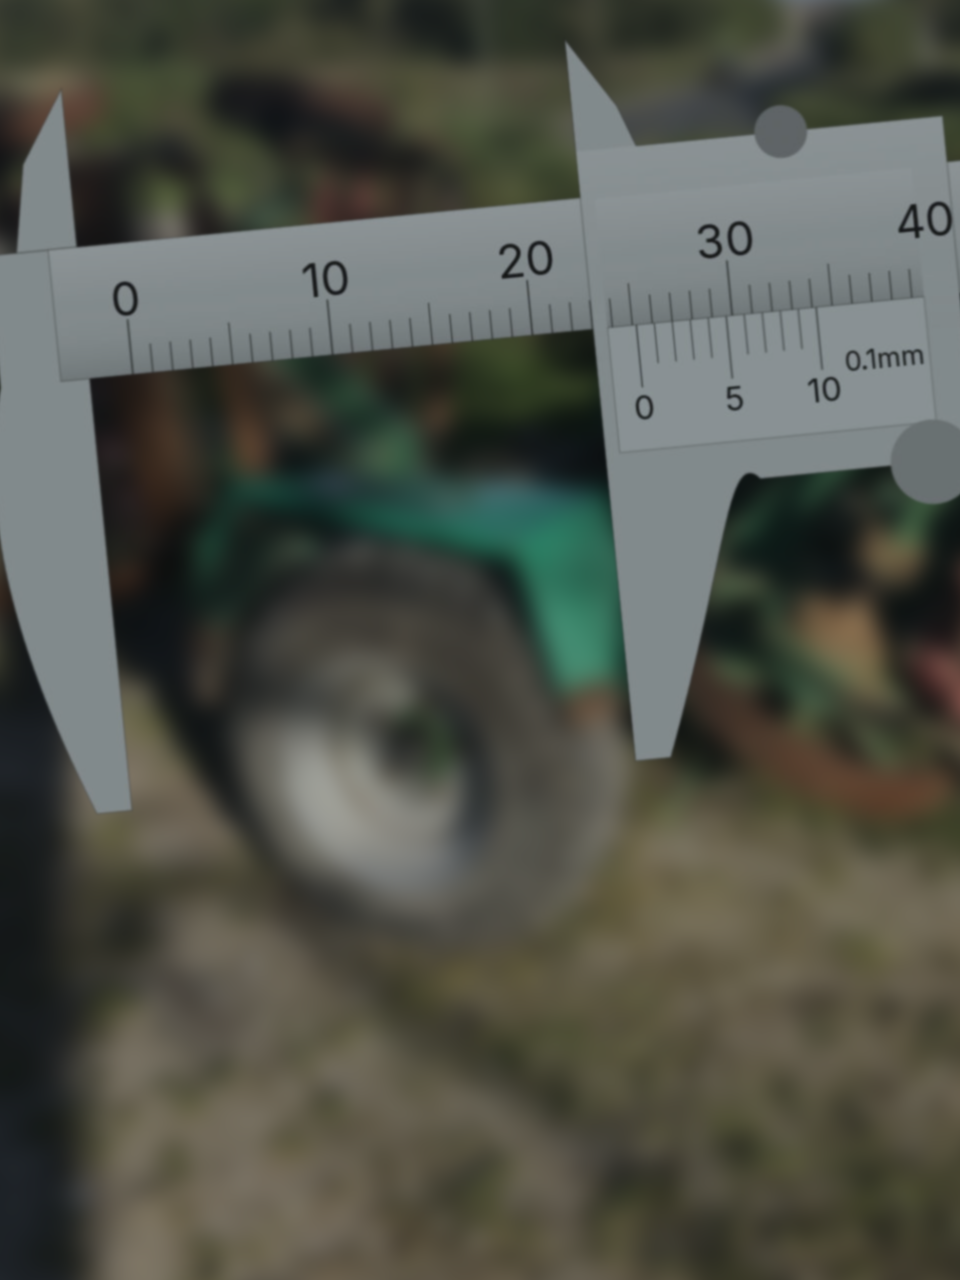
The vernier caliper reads 25.2 mm
